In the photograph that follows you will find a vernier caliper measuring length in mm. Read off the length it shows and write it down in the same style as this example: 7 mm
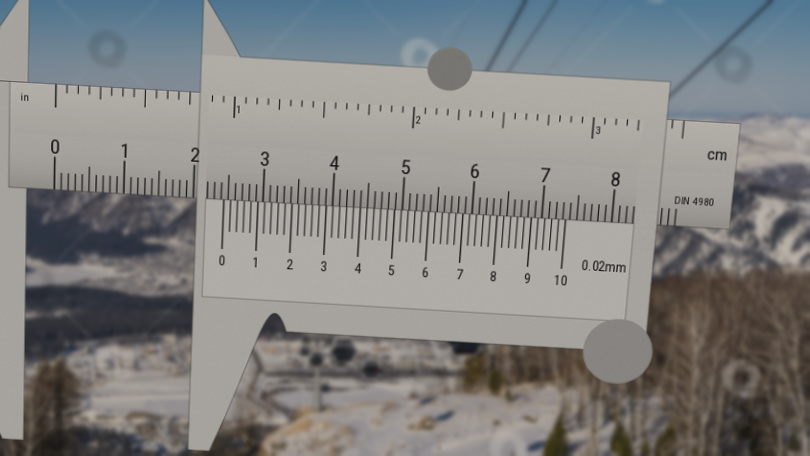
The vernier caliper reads 24.4 mm
